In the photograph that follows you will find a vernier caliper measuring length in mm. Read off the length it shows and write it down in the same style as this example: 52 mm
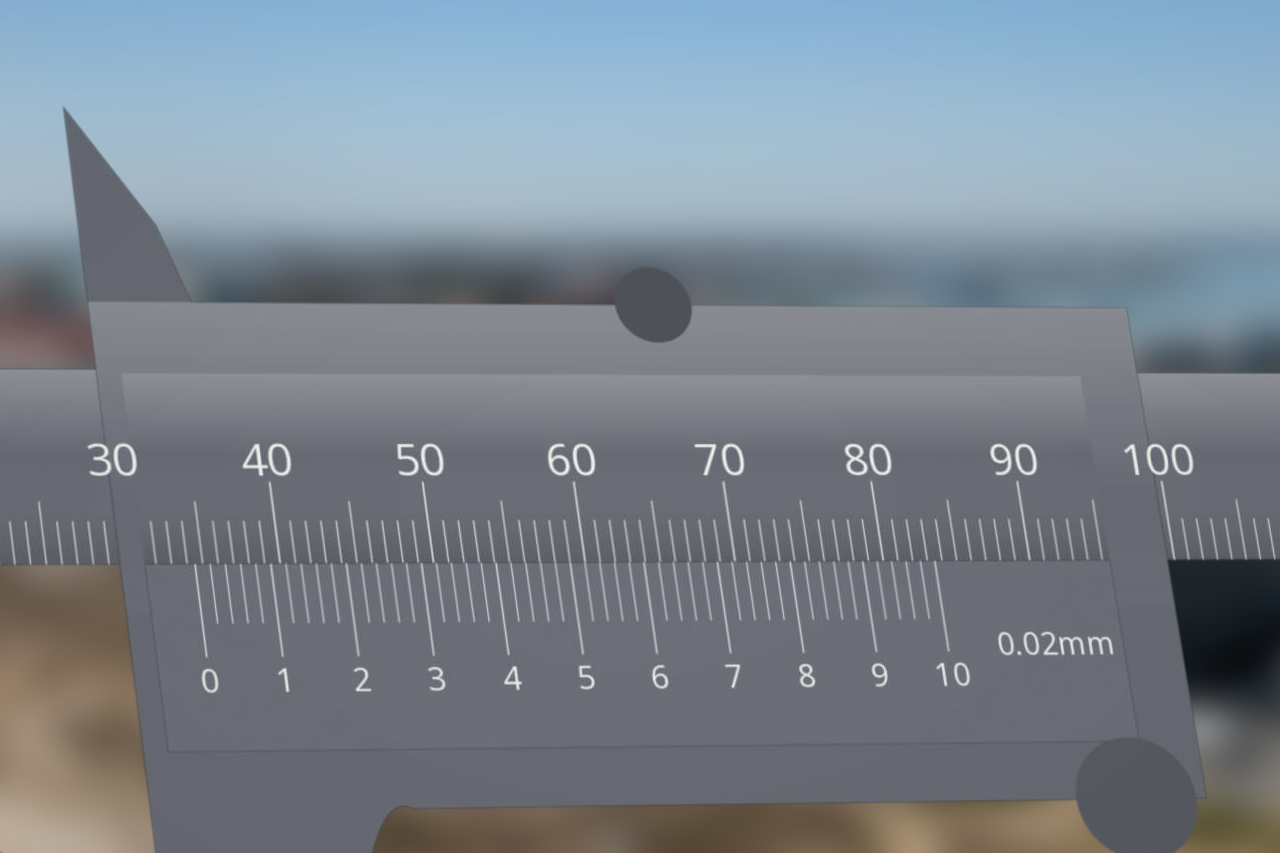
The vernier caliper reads 34.5 mm
